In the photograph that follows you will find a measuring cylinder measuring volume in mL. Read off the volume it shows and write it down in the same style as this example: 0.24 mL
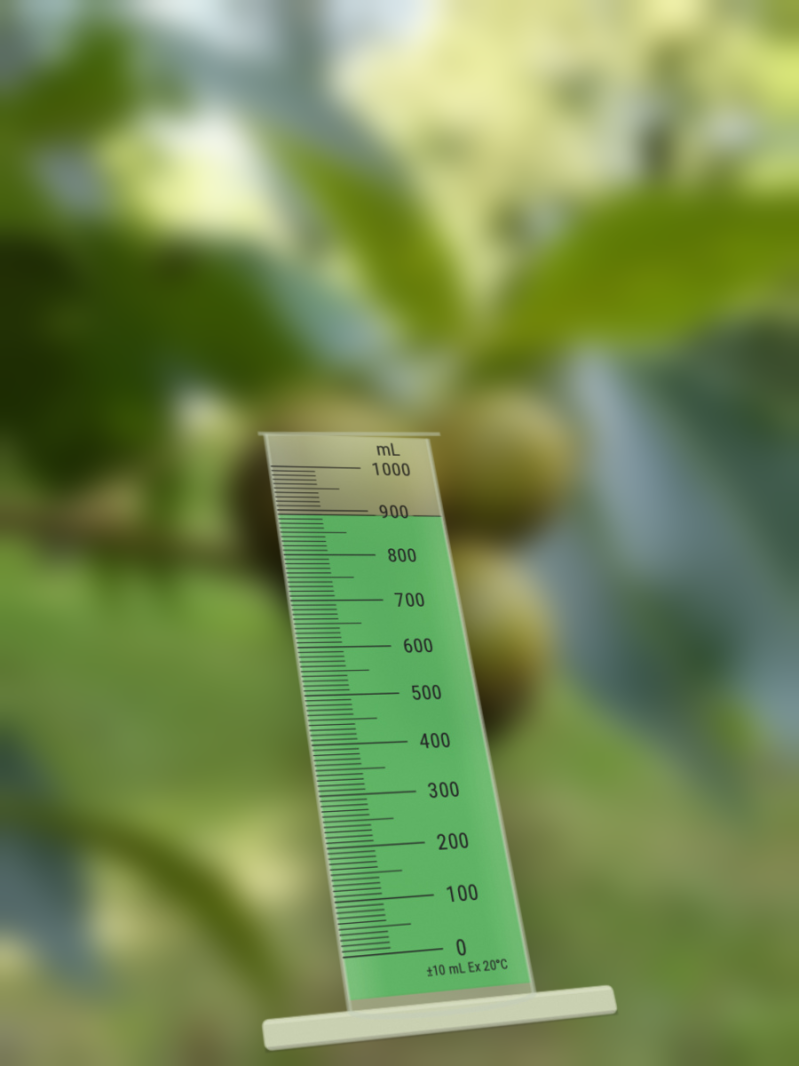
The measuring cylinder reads 890 mL
